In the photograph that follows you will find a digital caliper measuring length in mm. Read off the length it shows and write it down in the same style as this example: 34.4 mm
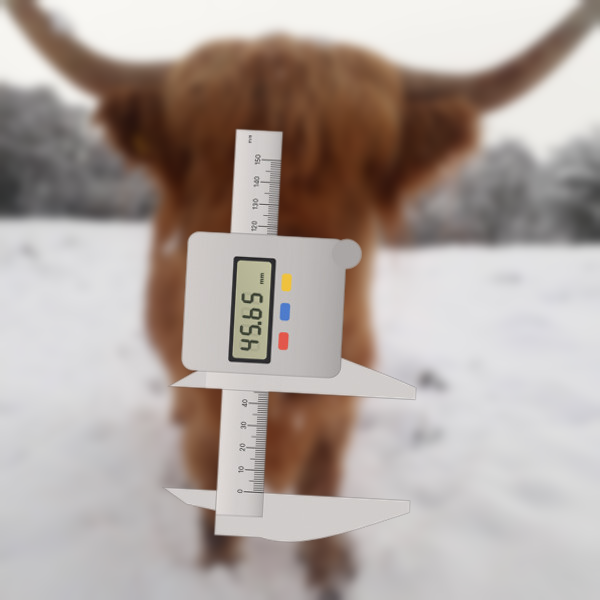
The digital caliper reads 45.65 mm
